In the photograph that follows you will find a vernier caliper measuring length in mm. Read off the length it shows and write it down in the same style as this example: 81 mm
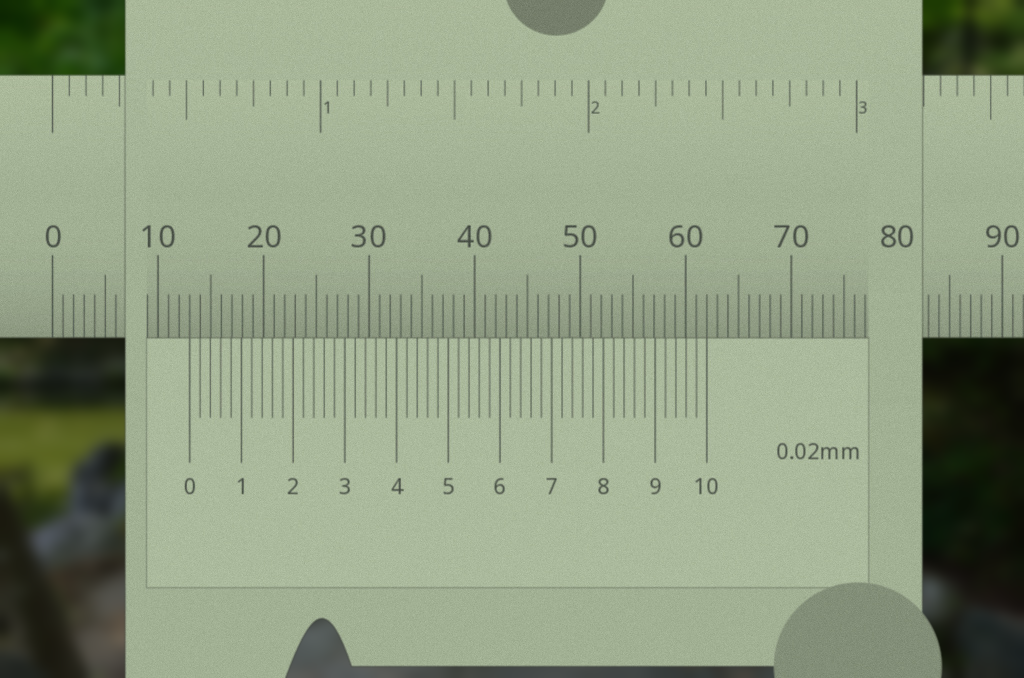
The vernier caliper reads 13.0 mm
